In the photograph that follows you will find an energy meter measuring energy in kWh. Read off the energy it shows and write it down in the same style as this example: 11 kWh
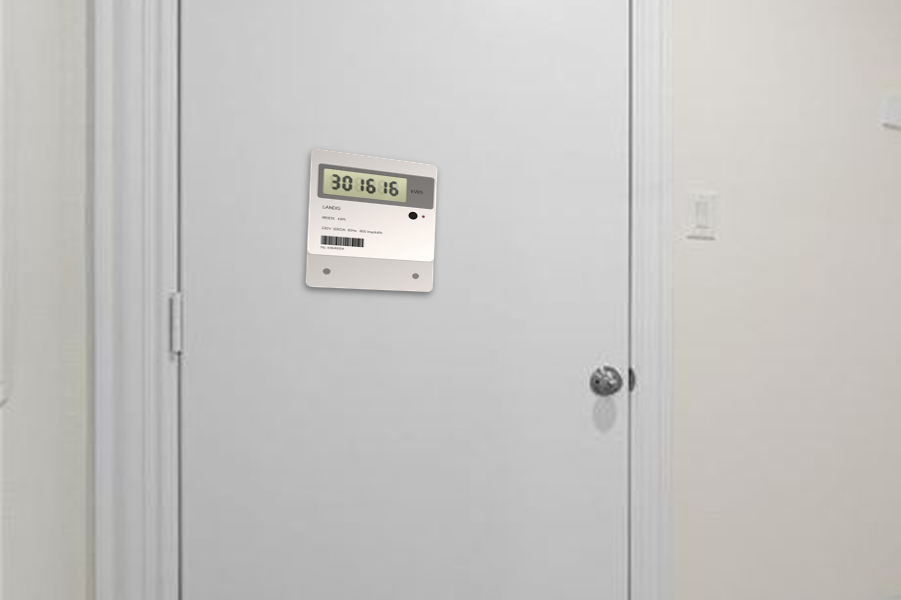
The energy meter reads 301616 kWh
